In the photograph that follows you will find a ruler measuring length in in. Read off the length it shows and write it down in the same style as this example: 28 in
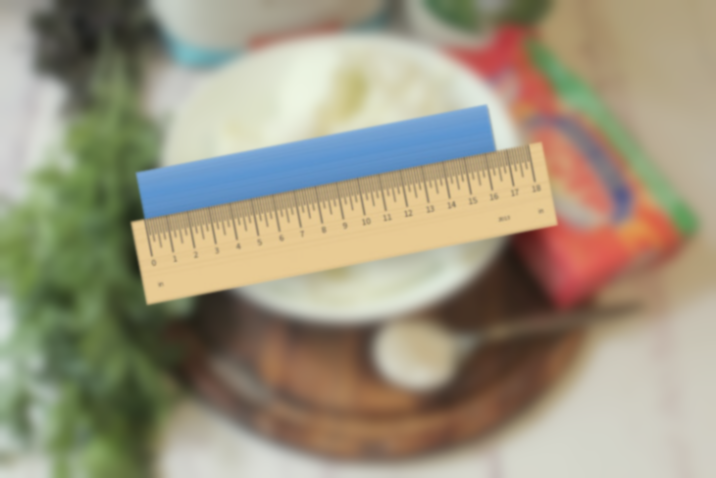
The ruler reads 16.5 in
